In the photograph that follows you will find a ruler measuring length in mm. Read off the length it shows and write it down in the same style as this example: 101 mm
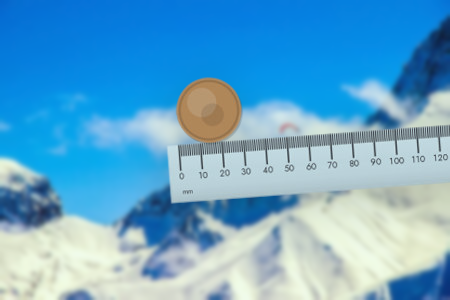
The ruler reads 30 mm
